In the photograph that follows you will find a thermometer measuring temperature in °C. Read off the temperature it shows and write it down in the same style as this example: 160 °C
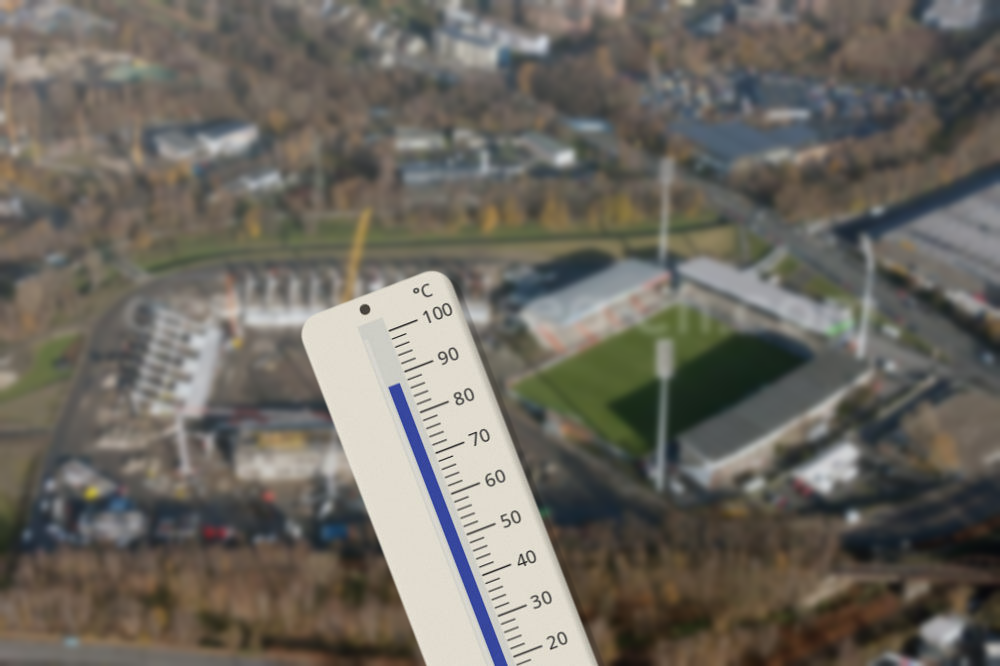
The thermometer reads 88 °C
